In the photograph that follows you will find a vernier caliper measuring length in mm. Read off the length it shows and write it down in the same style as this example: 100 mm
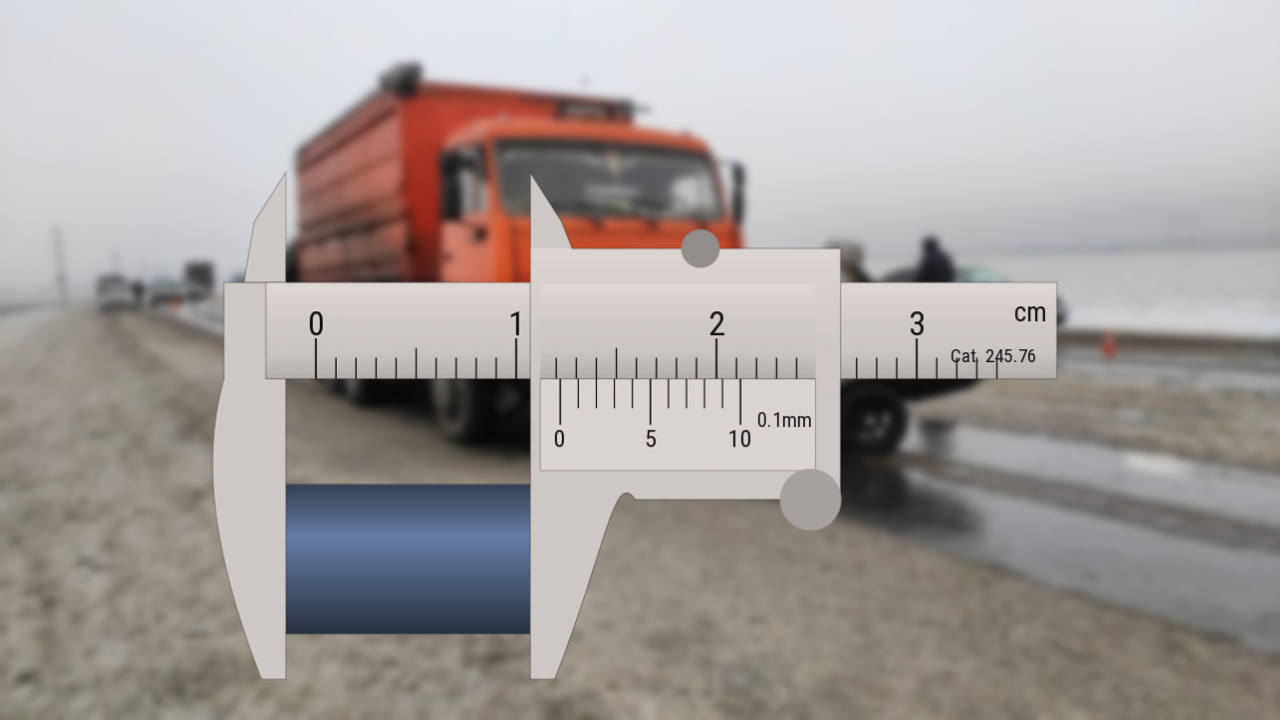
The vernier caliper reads 12.2 mm
